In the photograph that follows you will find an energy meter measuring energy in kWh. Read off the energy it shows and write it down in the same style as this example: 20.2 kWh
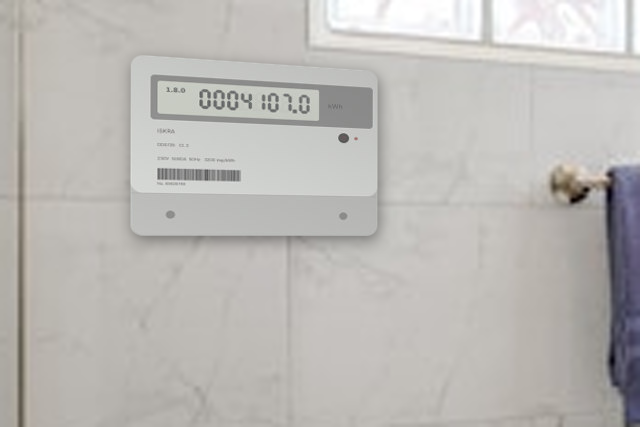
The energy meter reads 4107.0 kWh
